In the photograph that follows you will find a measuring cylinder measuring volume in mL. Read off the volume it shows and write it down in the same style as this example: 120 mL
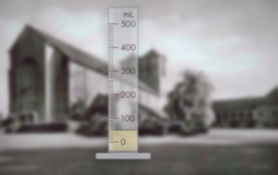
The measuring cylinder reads 50 mL
